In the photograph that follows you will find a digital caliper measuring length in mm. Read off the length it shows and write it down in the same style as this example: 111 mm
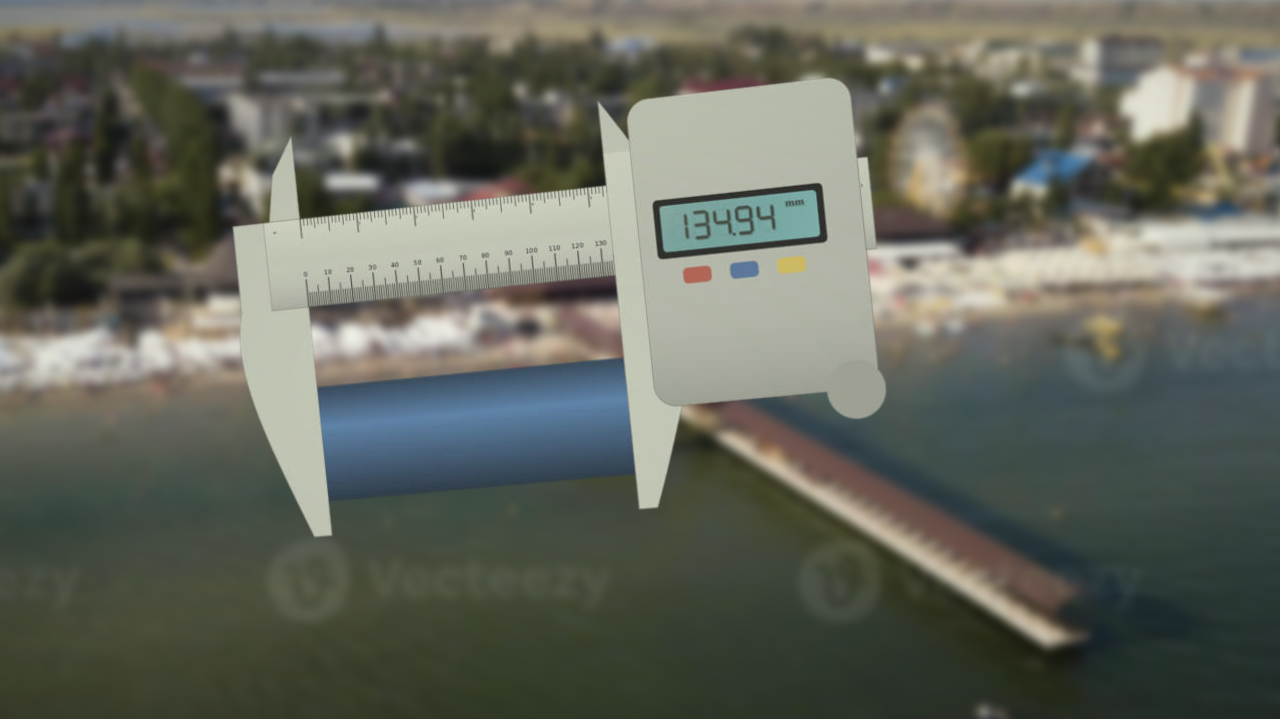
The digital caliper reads 134.94 mm
